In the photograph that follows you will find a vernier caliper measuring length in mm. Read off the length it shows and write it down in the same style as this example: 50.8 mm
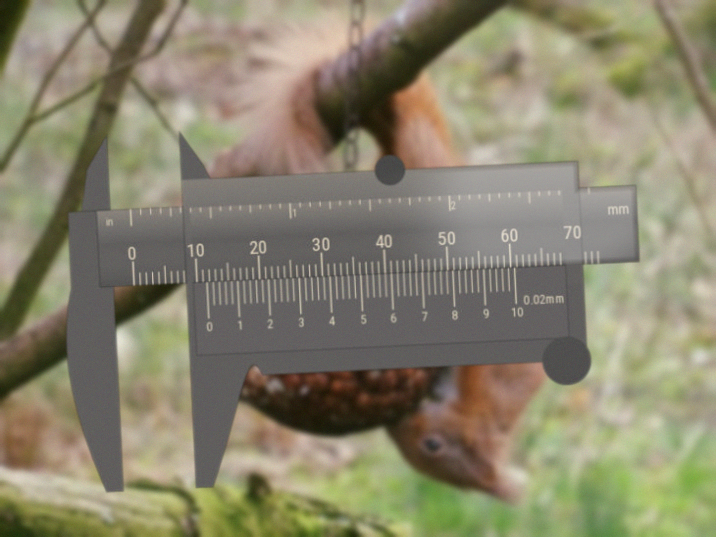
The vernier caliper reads 11.6 mm
